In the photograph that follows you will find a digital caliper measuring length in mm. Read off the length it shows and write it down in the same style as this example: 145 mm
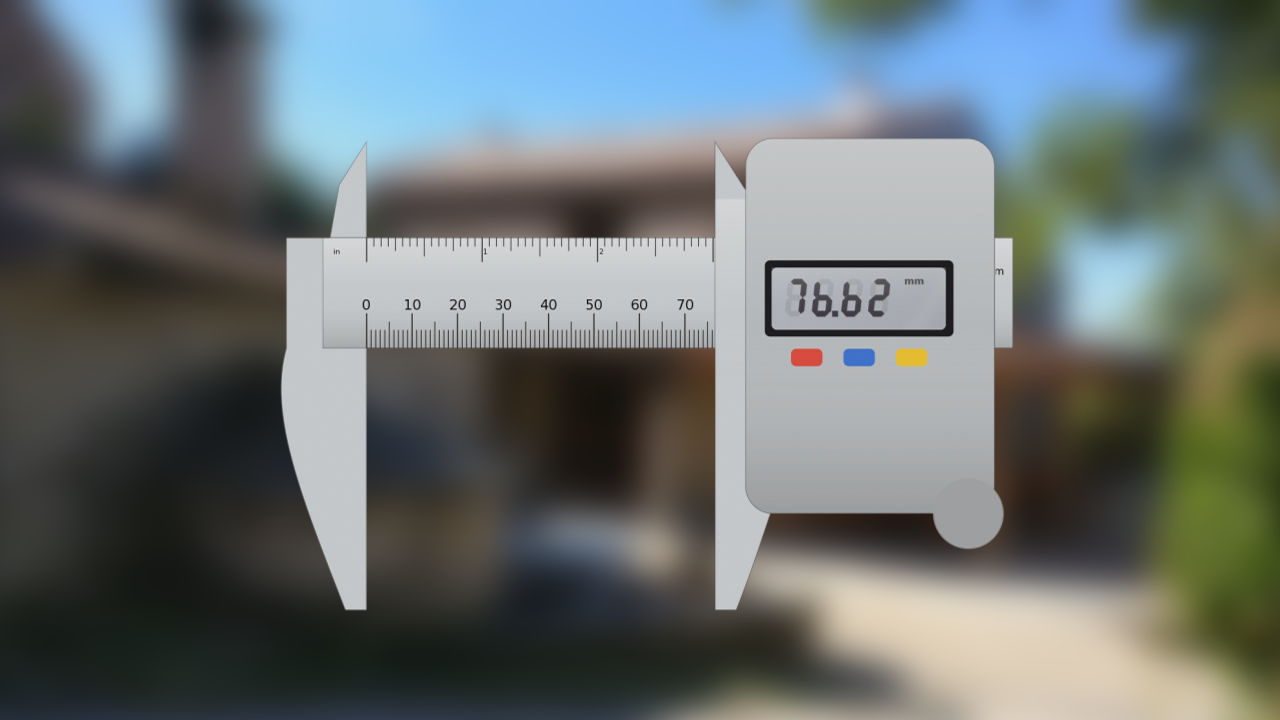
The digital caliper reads 76.62 mm
